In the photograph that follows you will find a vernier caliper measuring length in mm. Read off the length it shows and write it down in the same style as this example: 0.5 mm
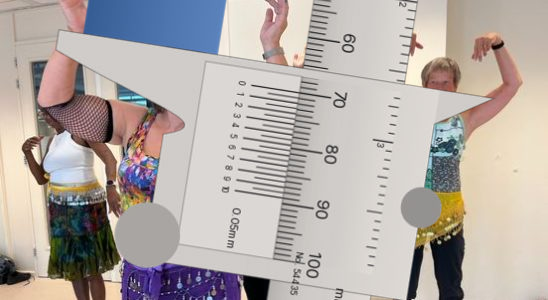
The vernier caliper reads 70.0 mm
